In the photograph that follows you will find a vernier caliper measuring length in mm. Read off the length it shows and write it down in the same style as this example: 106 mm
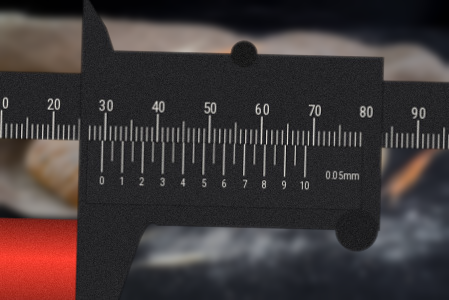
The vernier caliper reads 29.5 mm
